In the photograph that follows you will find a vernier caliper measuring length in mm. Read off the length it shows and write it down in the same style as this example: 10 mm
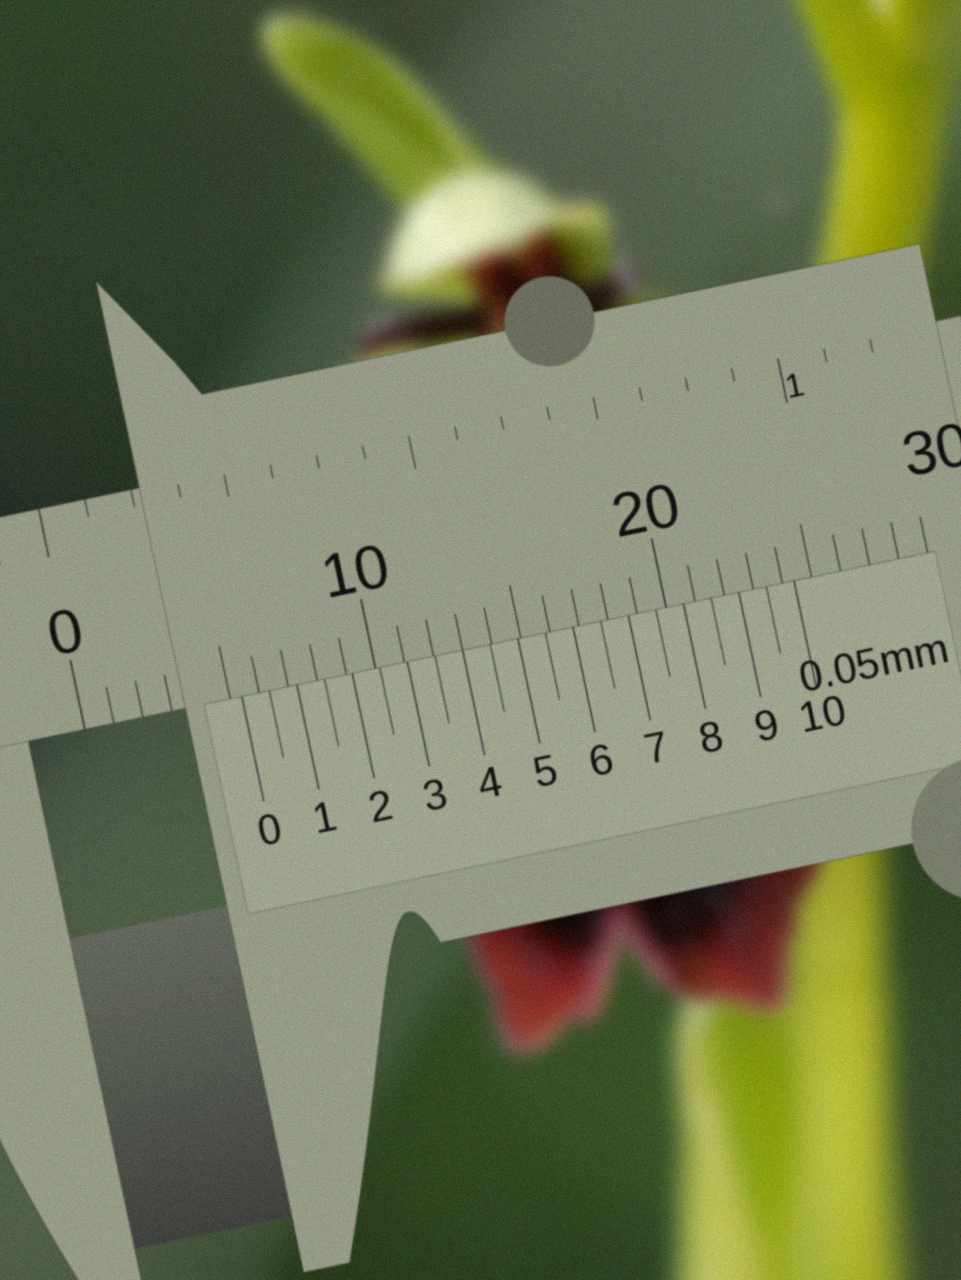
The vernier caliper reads 5.40 mm
